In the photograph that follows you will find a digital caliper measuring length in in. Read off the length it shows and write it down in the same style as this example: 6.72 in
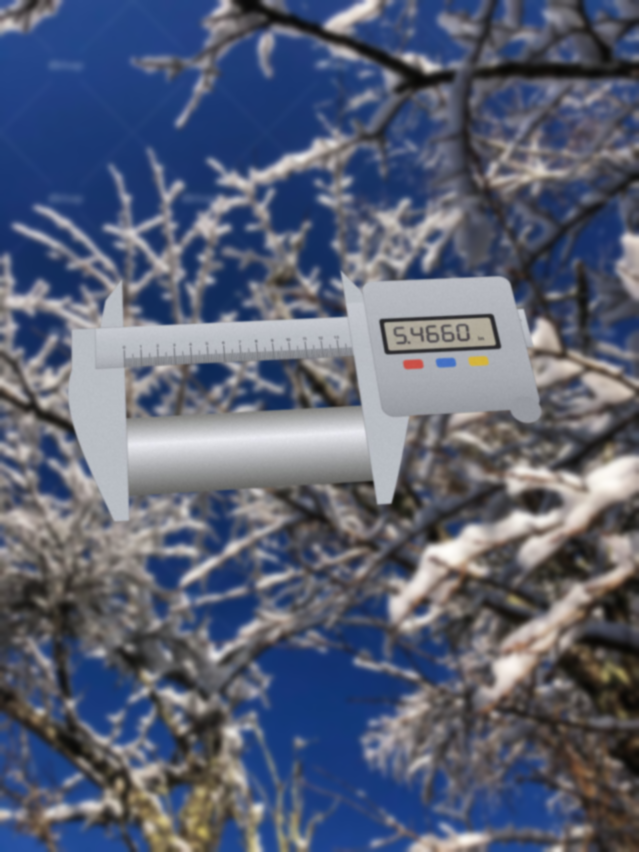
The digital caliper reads 5.4660 in
